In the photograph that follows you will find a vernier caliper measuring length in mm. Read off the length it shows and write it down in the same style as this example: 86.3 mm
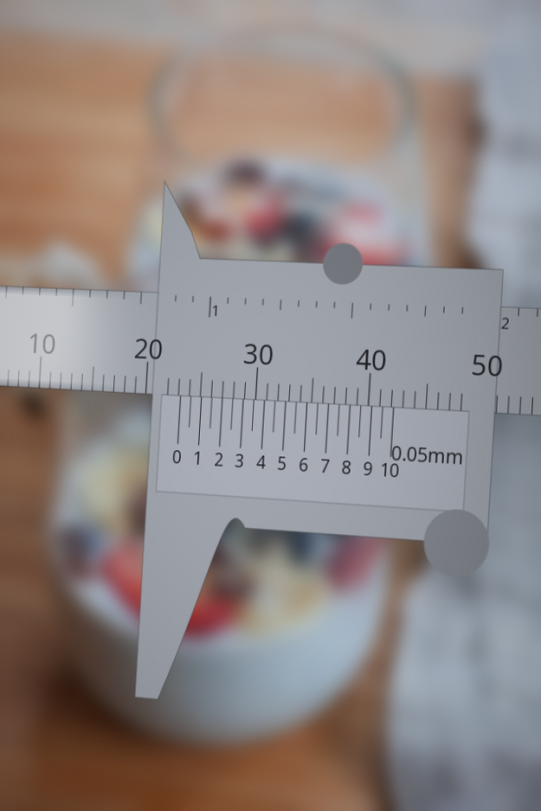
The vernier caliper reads 23.2 mm
